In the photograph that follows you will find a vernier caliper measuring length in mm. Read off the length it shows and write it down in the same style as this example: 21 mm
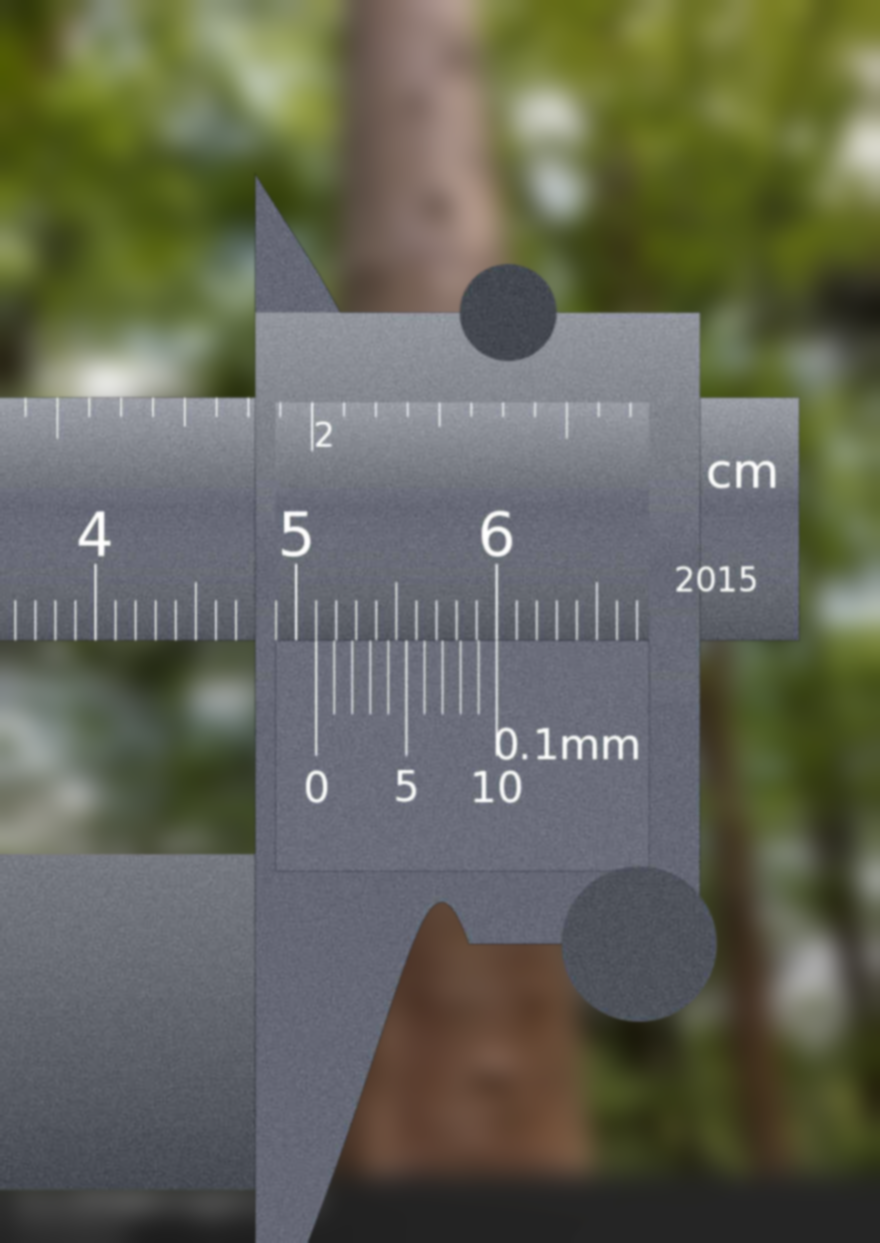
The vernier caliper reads 51.0 mm
